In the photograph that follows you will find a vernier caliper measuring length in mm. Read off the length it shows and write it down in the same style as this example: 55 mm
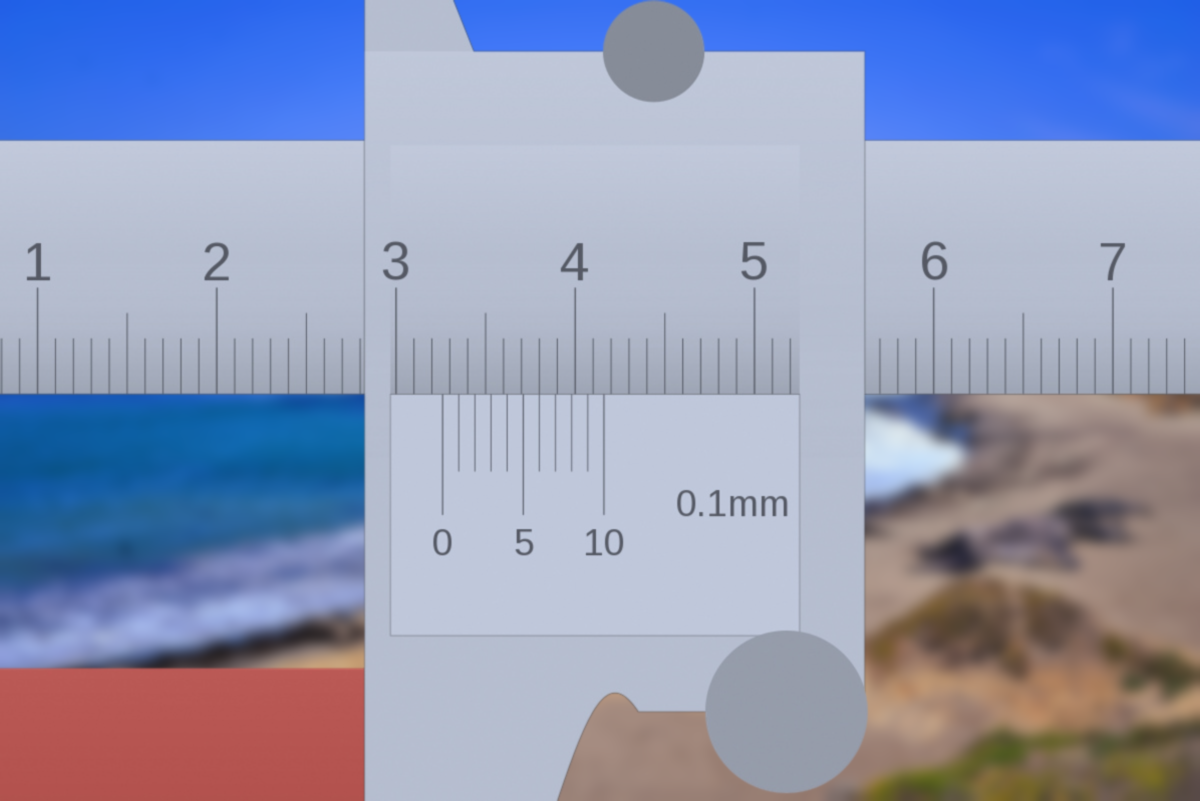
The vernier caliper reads 32.6 mm
